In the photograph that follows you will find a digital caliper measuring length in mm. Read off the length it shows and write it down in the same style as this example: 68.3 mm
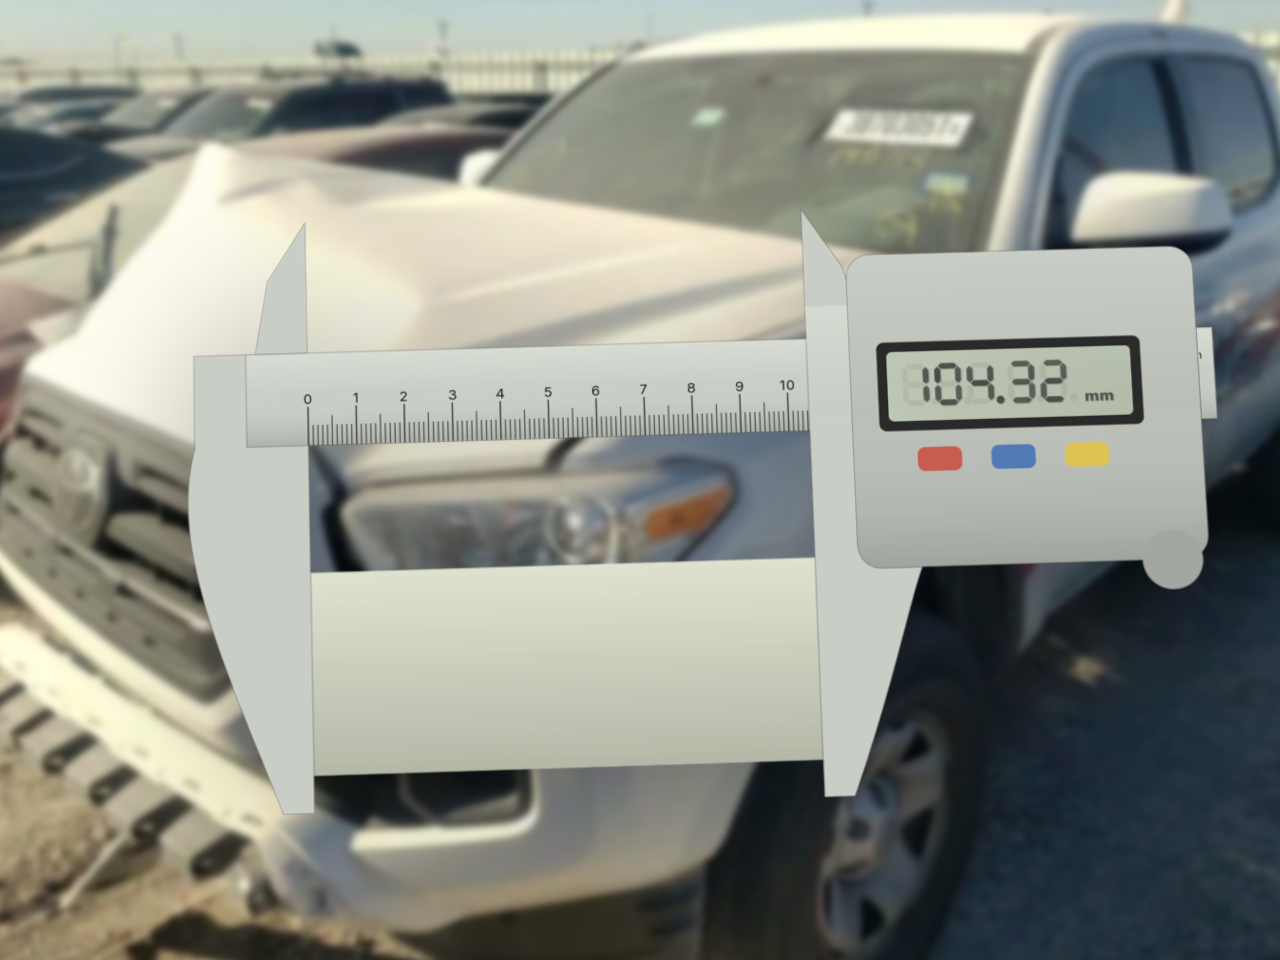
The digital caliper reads 104.32 mm
